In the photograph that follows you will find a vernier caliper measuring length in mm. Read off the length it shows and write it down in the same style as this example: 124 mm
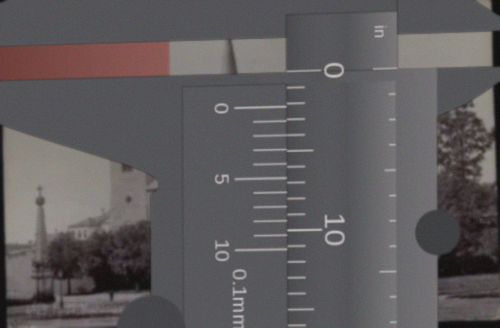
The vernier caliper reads 2.2 mm
